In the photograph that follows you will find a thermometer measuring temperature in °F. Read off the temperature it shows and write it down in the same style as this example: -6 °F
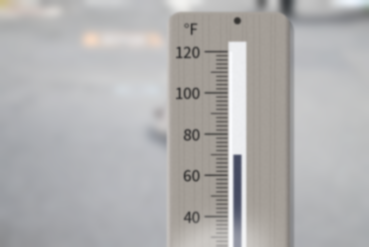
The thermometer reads 70 °F
